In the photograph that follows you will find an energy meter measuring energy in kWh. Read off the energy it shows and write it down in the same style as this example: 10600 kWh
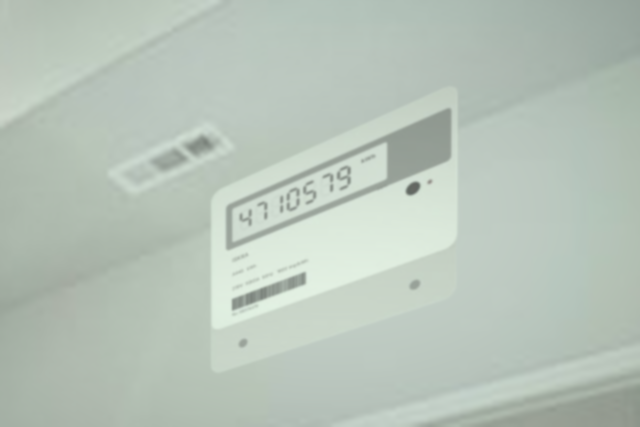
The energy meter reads 4710579 kWh
